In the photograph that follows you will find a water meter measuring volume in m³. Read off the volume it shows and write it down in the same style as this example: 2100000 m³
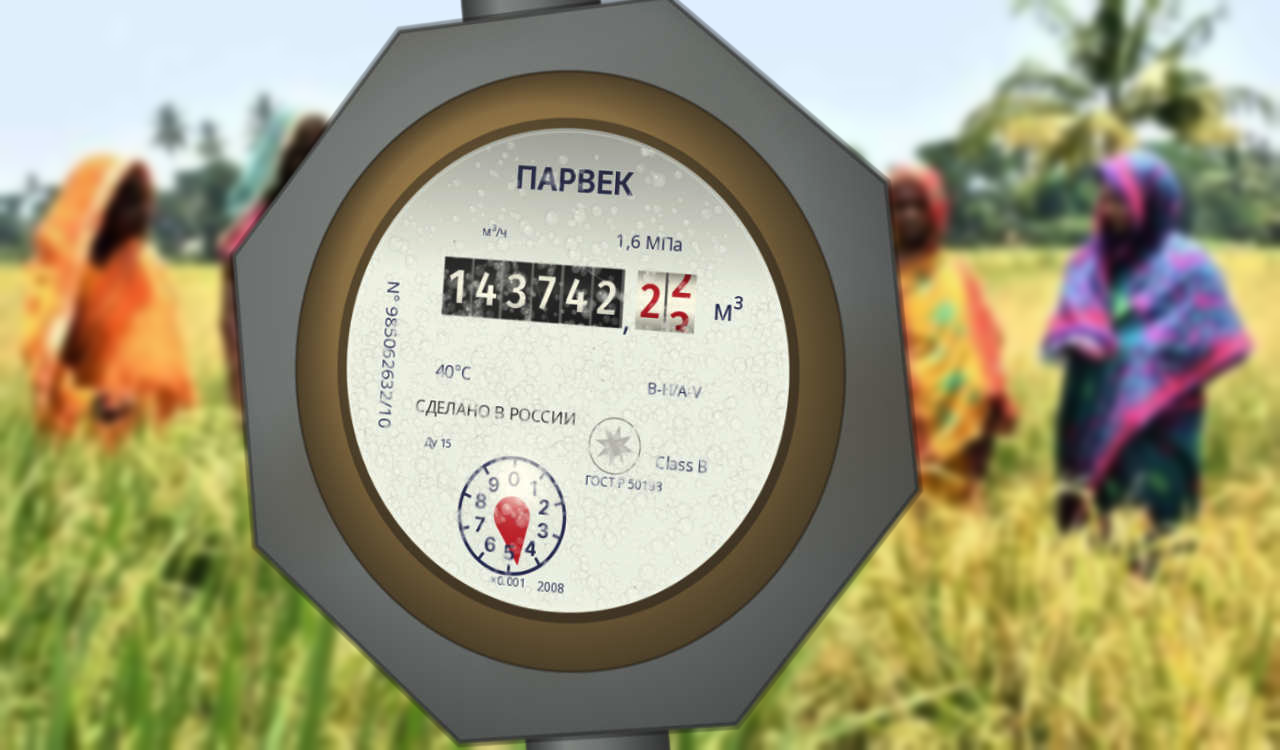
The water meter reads 143742.224 m³
